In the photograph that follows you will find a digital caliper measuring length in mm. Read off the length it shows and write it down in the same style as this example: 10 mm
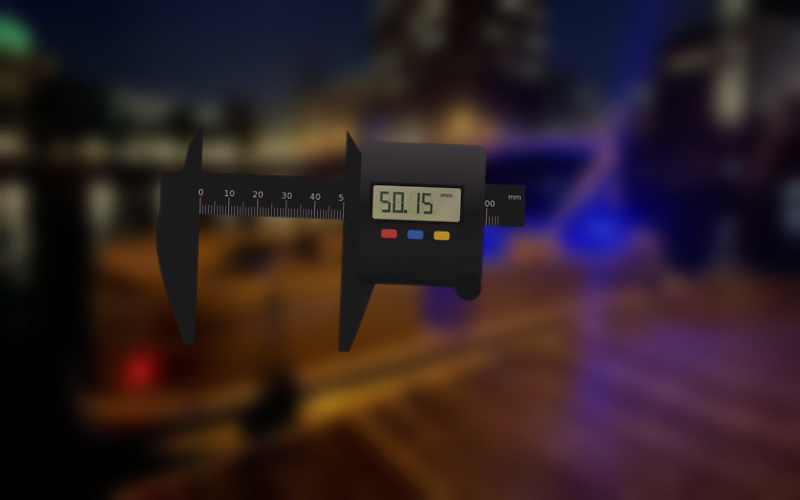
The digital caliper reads 50.15 mm
